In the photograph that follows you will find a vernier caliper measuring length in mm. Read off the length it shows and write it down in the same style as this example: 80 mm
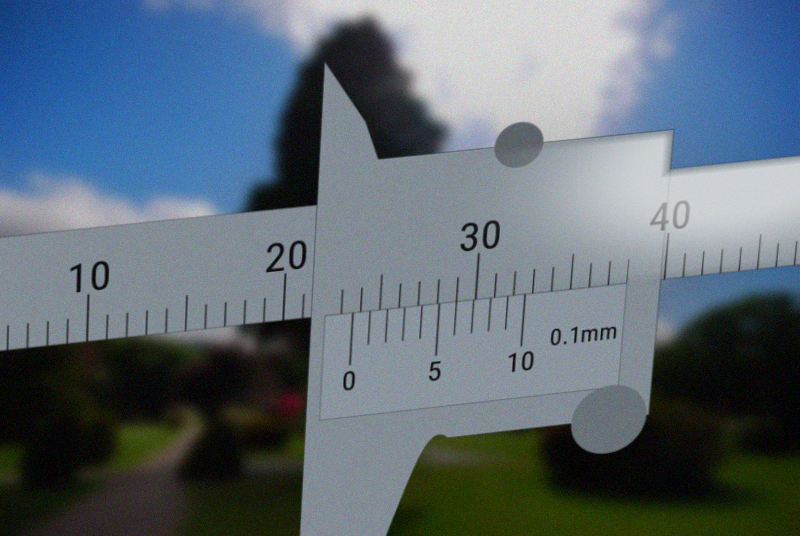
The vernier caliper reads 23.6 mm
